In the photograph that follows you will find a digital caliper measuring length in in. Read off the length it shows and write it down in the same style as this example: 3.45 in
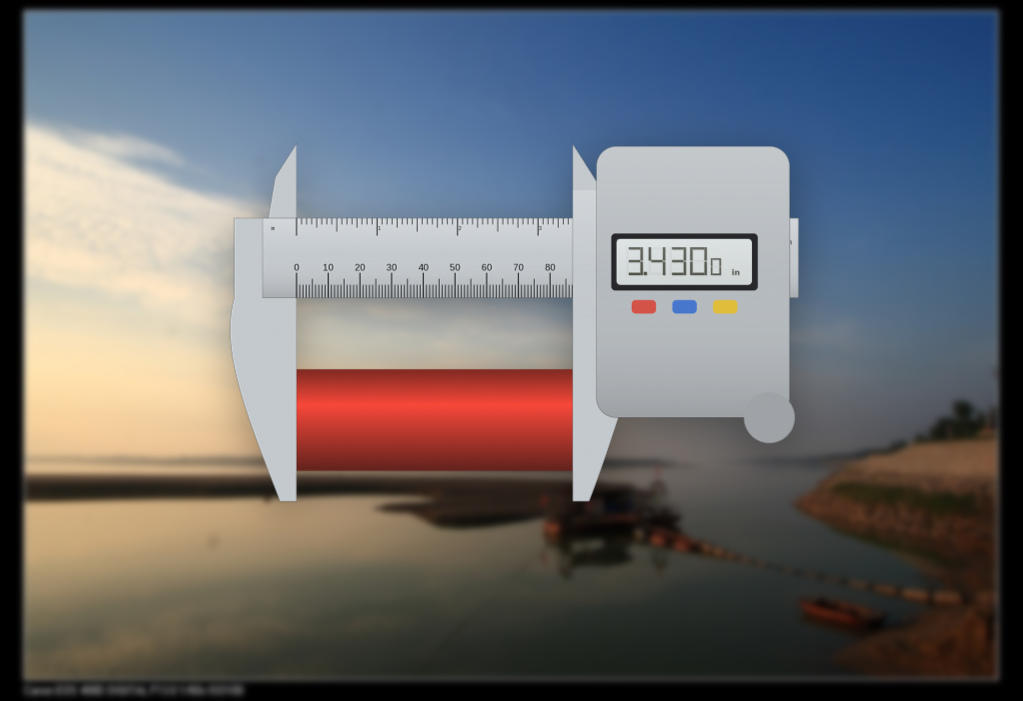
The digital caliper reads 3.4300 in
